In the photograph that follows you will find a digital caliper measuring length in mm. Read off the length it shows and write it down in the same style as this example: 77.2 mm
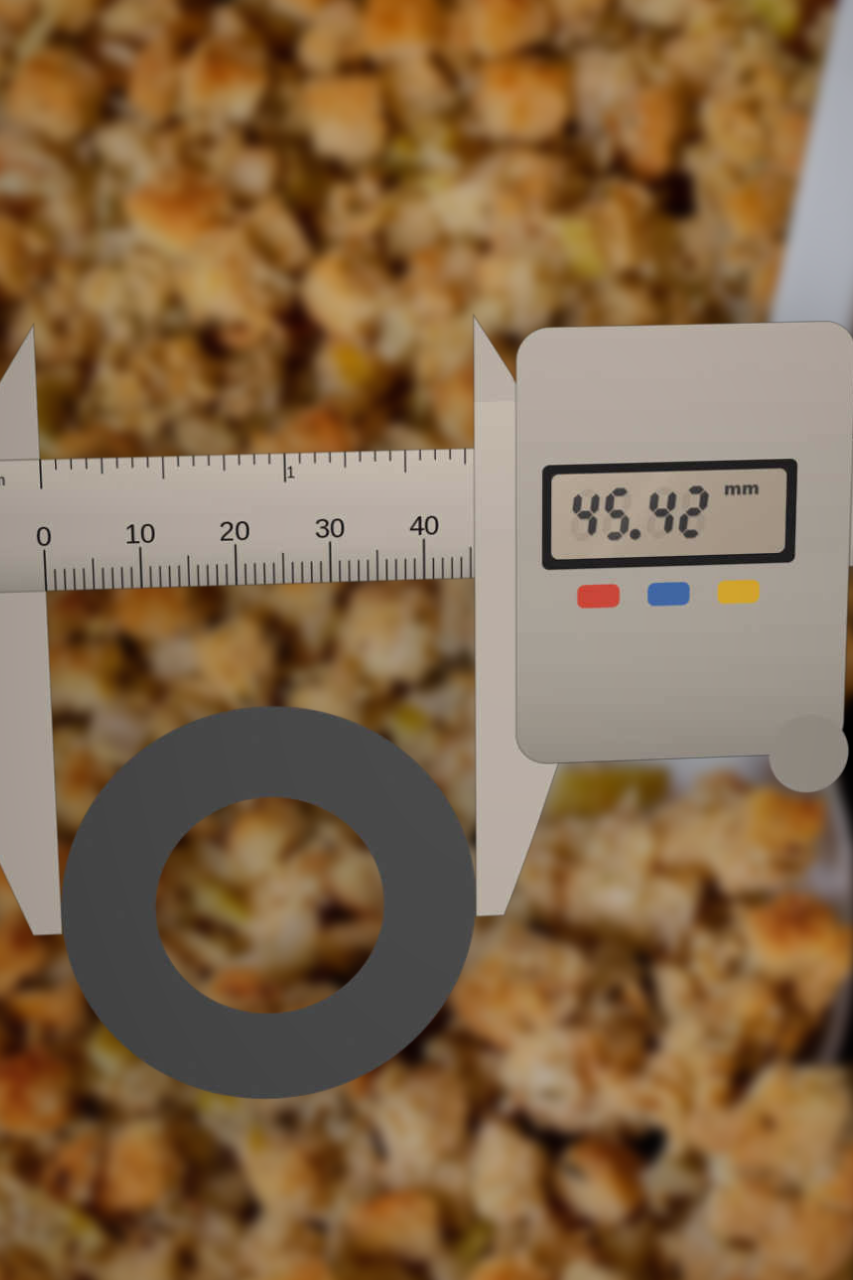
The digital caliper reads 45.42 mm
